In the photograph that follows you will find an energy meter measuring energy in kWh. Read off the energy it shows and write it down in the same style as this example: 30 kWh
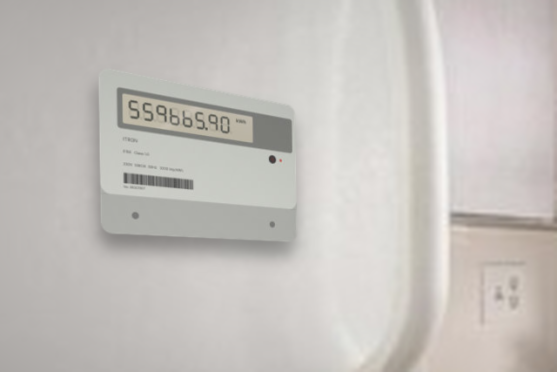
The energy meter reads 559665.90 kWh
